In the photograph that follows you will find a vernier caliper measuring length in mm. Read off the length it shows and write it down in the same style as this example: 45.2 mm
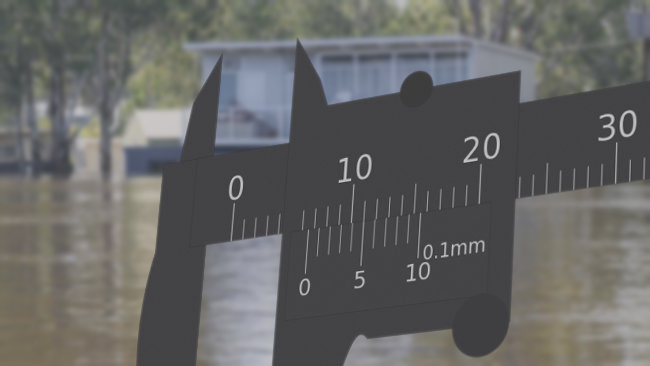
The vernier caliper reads 6.5 mm
